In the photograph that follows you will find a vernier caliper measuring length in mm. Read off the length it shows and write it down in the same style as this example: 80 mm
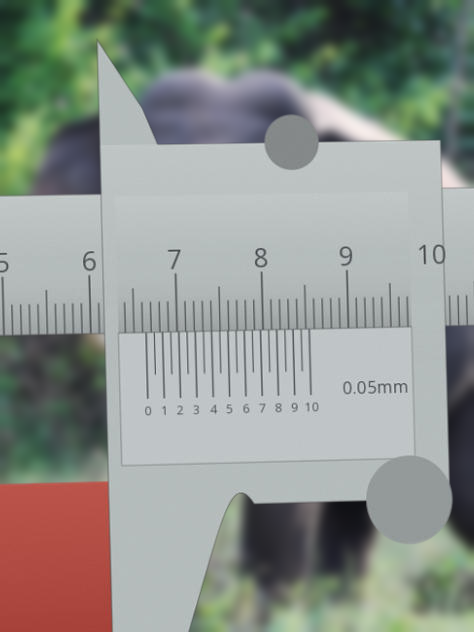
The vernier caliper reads 66.4 mm
